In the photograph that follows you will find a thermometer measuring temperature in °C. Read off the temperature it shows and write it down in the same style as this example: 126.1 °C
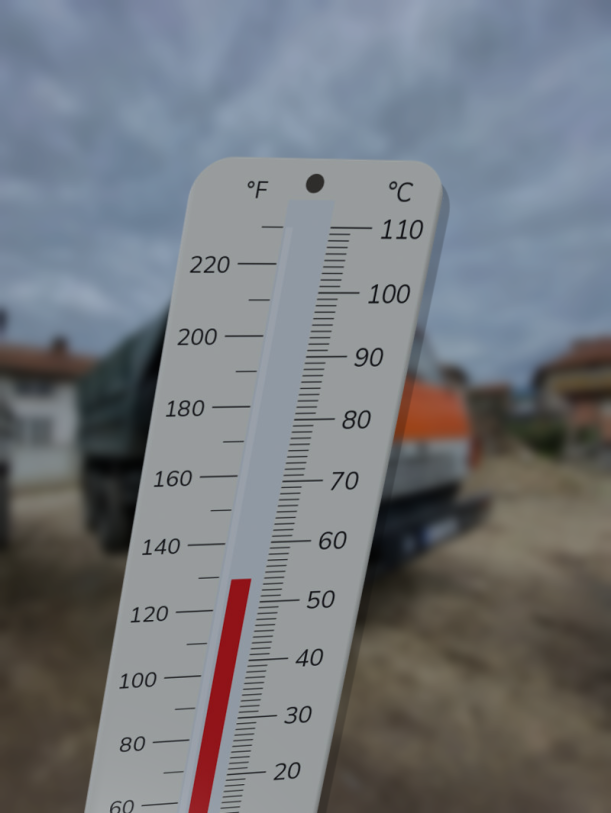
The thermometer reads 54 °C
